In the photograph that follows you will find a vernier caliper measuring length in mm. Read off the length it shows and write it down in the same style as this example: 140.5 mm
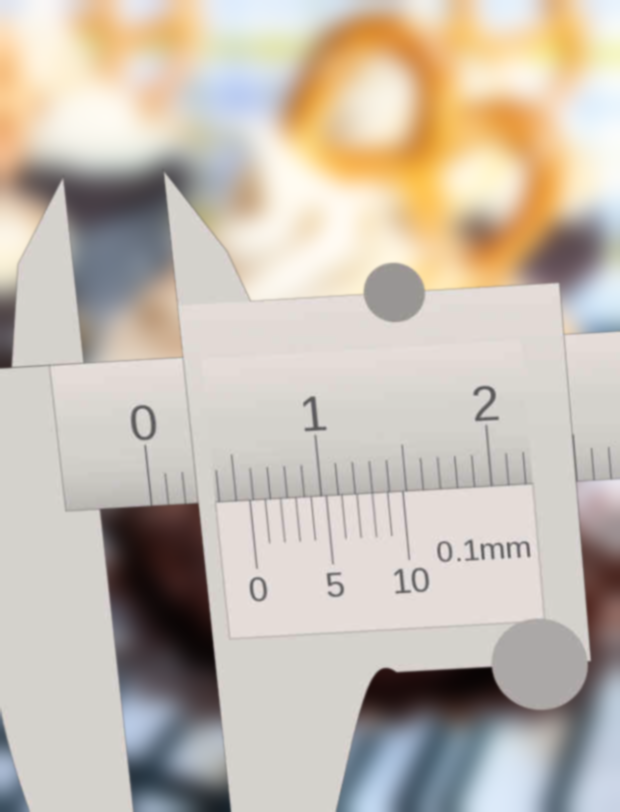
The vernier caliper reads 5.8 mm
